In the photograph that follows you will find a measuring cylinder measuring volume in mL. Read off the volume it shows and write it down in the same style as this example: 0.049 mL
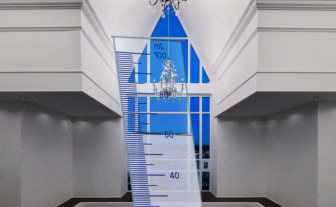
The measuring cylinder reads 60 mL
